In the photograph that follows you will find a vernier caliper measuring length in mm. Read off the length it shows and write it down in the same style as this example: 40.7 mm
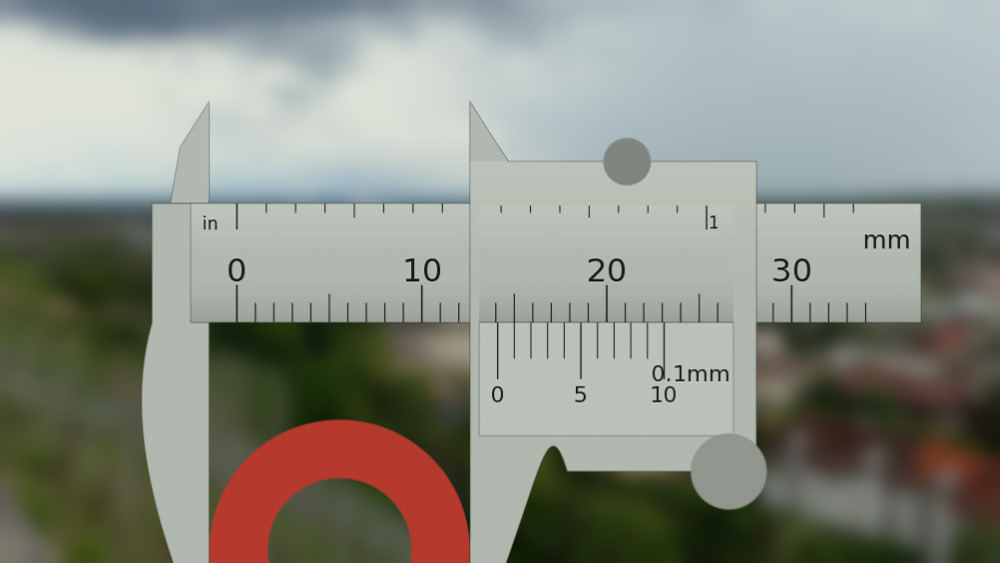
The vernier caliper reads 14.1 mm
